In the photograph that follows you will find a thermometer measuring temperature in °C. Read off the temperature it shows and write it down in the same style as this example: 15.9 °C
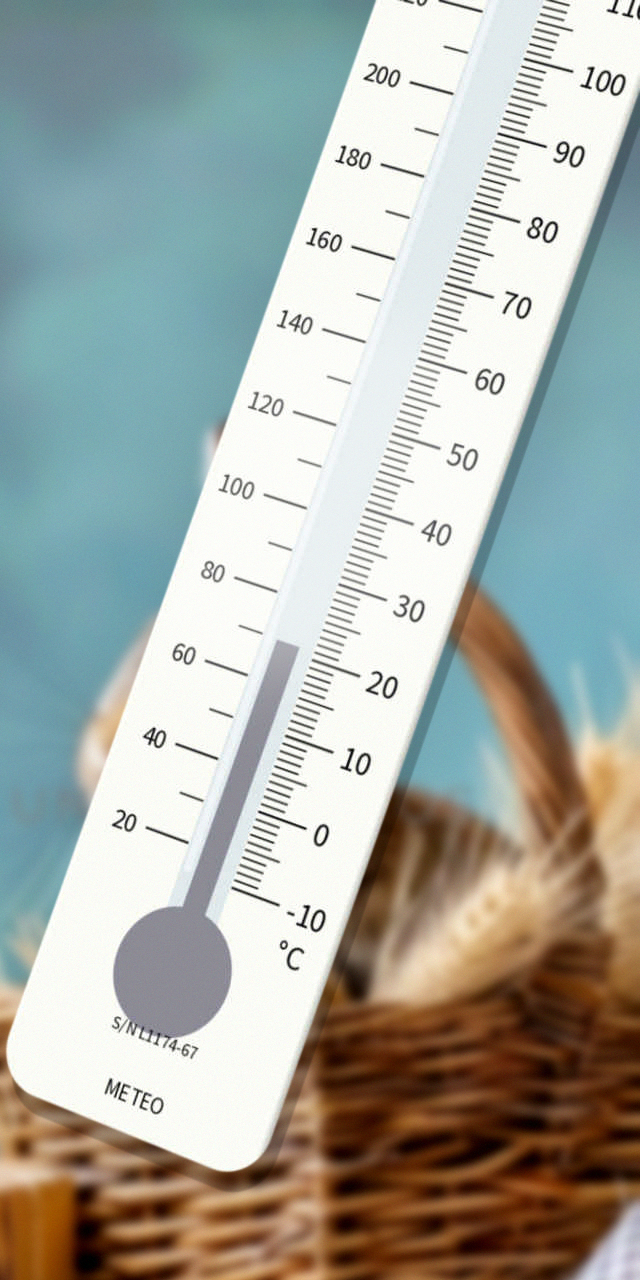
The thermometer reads 21 °C
